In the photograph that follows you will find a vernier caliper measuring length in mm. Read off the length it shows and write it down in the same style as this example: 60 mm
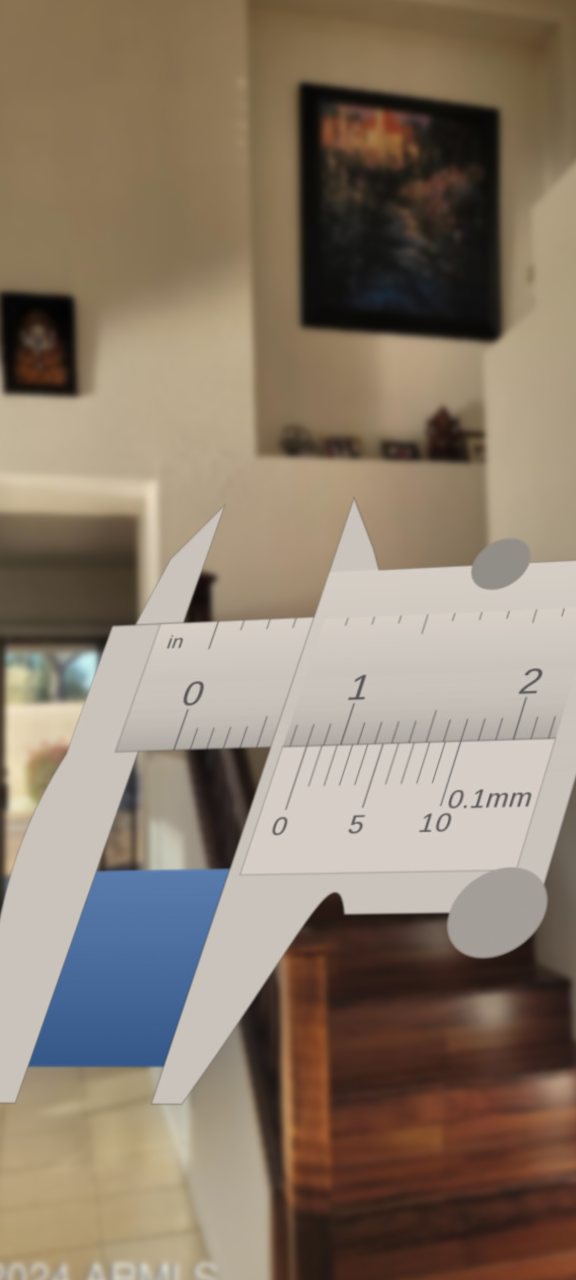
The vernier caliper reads 8.0 mm
